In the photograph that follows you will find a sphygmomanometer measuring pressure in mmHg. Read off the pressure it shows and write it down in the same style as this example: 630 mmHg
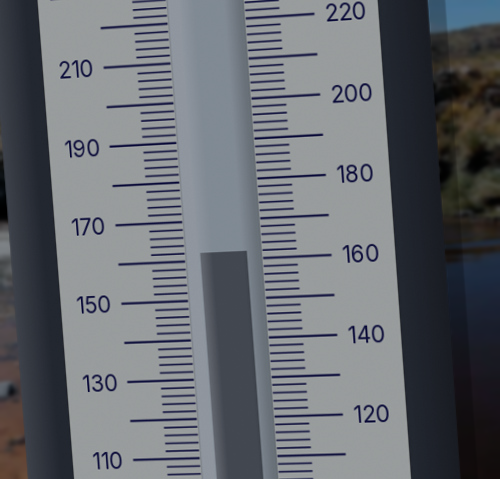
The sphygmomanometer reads 162 mmHg
